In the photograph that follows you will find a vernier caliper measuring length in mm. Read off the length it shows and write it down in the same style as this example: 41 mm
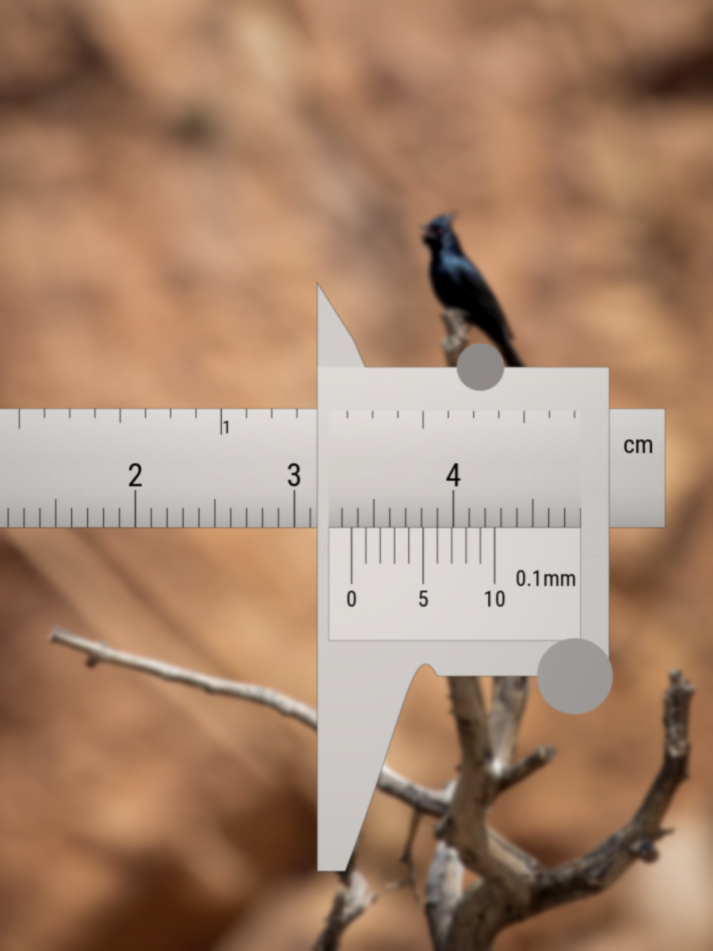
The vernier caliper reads 33.6 mm
